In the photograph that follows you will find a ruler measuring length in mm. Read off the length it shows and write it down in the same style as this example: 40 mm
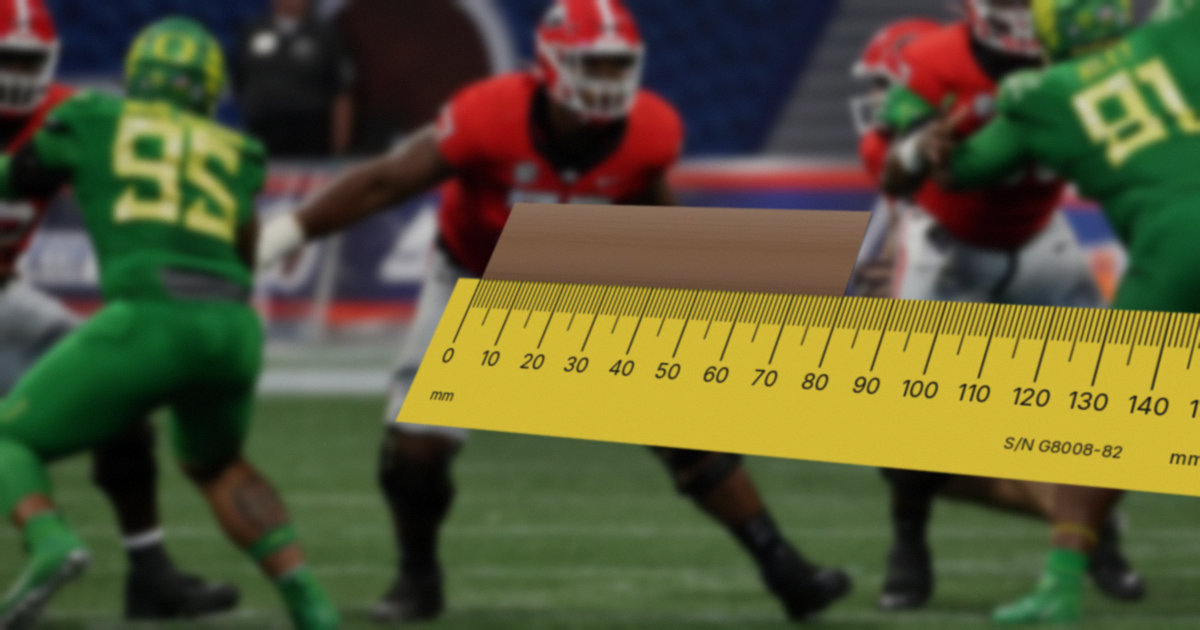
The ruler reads 80 mm
